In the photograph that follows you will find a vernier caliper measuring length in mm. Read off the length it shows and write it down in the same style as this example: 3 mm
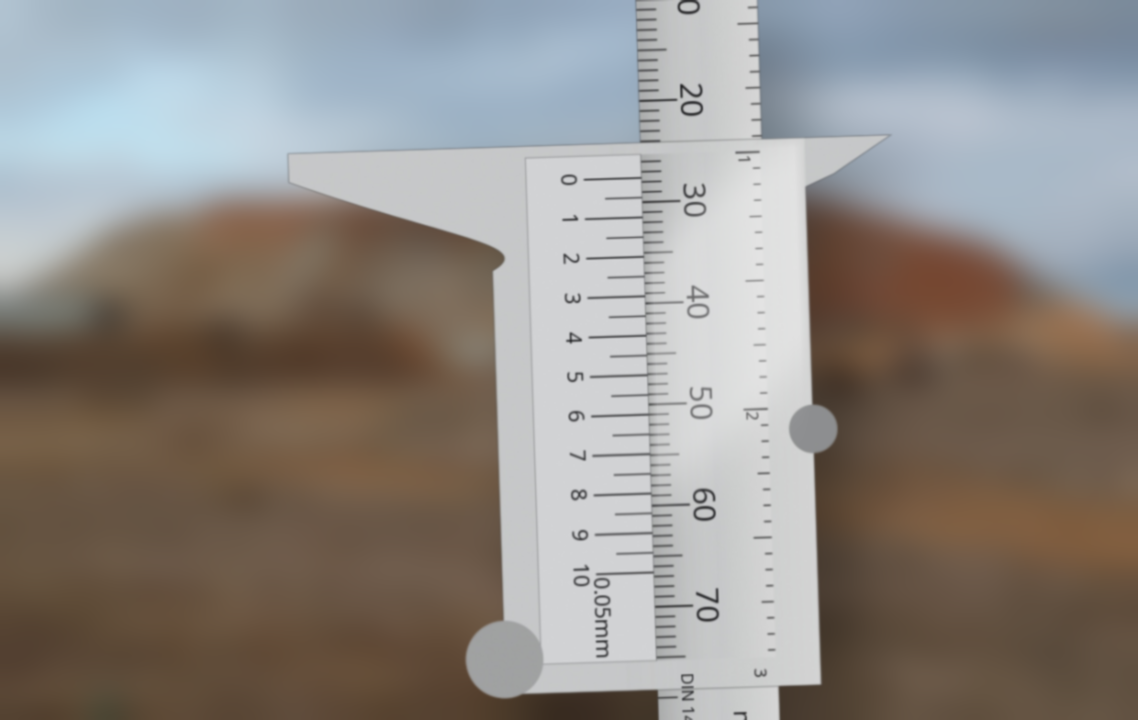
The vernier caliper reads 27.6 mm
